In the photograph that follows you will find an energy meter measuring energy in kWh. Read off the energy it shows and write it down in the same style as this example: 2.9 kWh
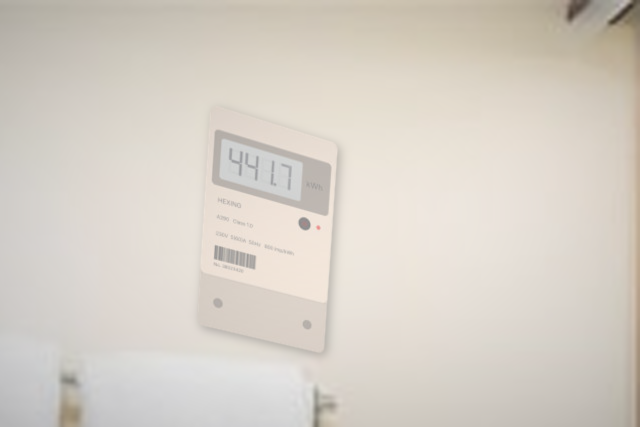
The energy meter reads 441.7 kWh
